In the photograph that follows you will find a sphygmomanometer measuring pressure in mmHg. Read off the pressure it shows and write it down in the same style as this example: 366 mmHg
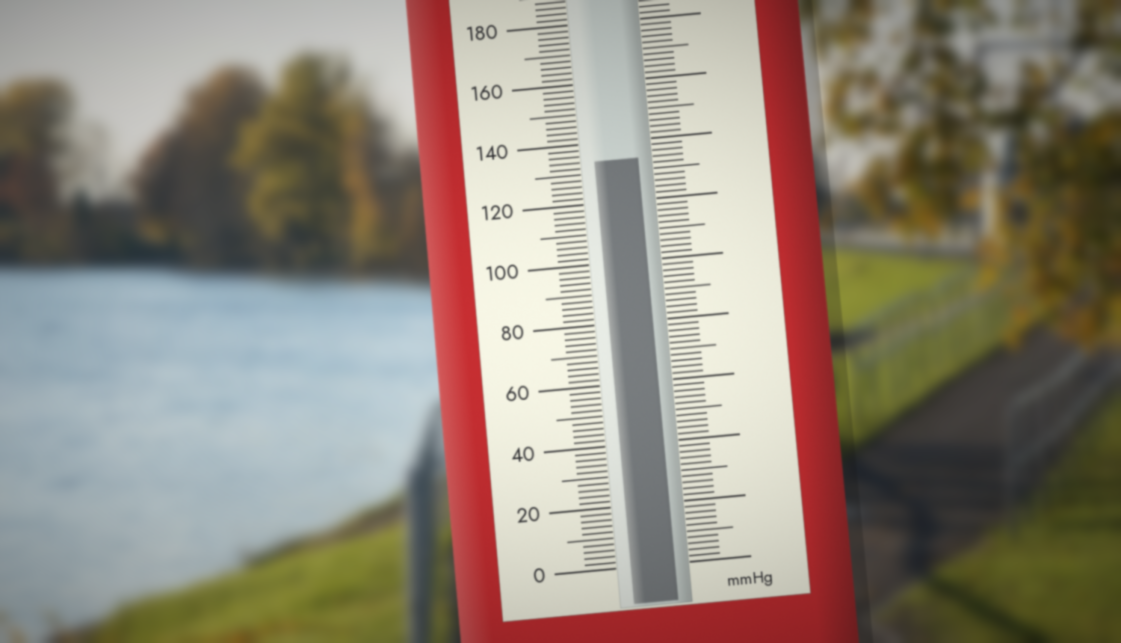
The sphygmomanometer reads 134 mmHg
